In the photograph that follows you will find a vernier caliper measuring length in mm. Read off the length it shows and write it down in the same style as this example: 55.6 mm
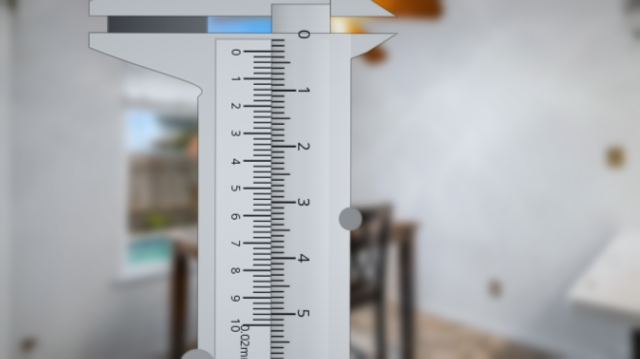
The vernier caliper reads 3.0 mm
